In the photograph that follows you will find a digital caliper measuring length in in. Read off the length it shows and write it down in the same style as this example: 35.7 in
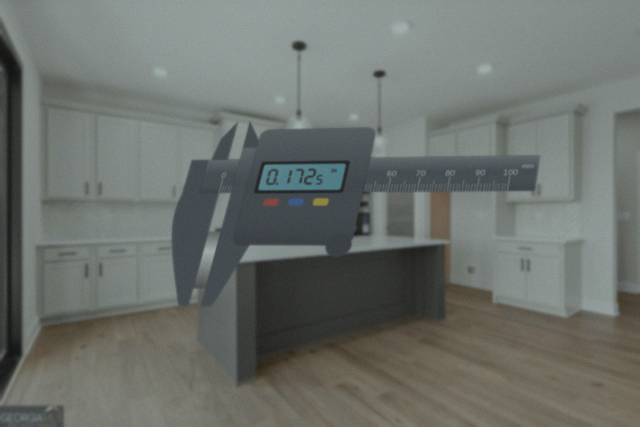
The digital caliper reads 0.1725 in
